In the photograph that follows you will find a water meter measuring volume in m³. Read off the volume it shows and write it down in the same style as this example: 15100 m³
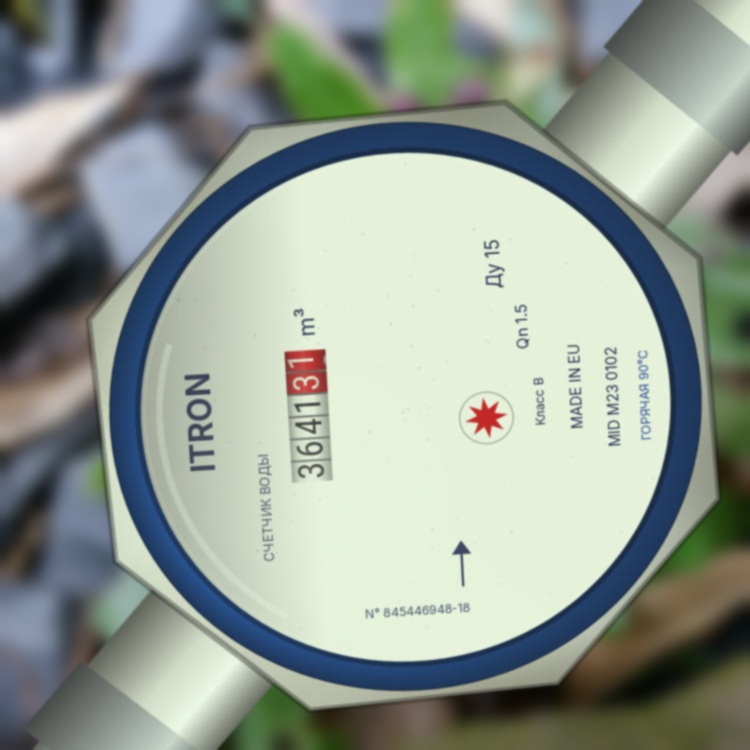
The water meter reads 3641.31 m³
